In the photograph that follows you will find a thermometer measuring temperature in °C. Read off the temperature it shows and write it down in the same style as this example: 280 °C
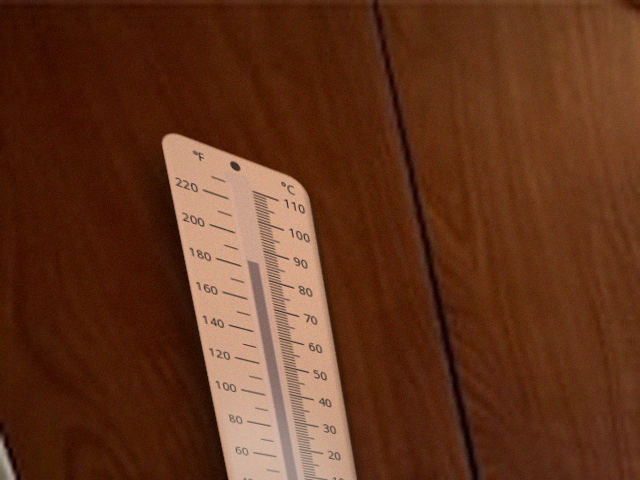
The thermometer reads 85 °C
